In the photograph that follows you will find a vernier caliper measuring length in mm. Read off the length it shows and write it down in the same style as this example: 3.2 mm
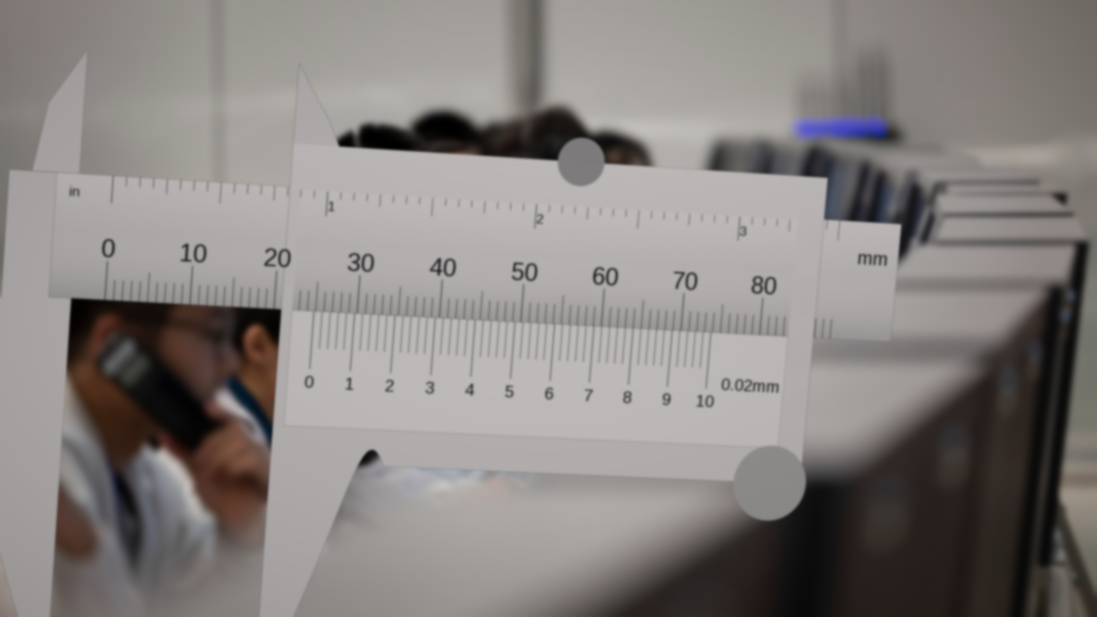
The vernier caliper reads 24.8 mm
